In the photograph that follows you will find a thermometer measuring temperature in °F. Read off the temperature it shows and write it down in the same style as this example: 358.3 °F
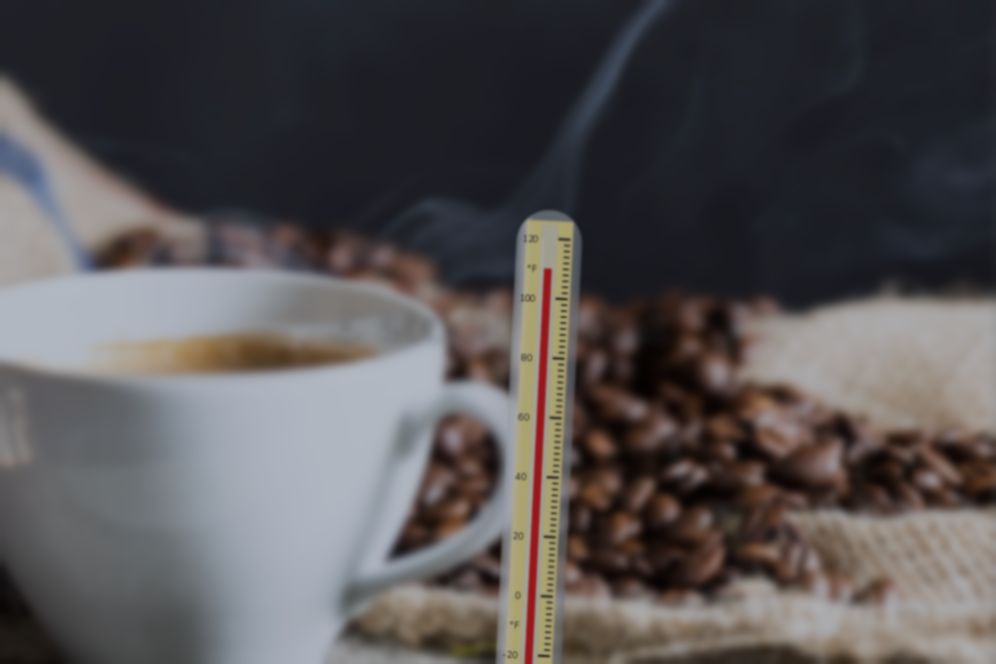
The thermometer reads 110 °F
